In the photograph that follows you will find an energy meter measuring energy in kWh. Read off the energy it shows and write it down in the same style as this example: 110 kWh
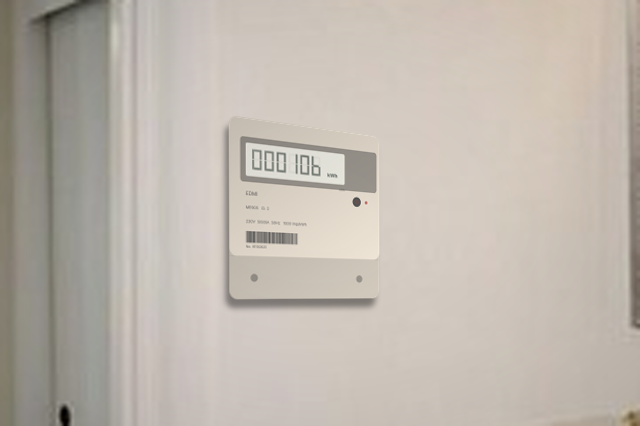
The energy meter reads 106 kWh
